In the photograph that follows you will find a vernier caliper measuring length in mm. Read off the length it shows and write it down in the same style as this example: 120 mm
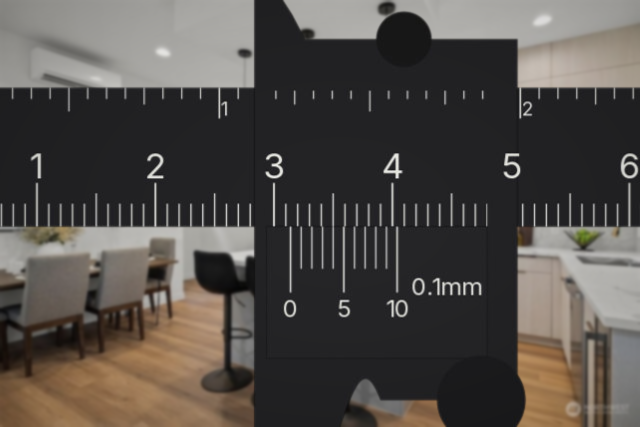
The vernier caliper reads 31.4 mm
